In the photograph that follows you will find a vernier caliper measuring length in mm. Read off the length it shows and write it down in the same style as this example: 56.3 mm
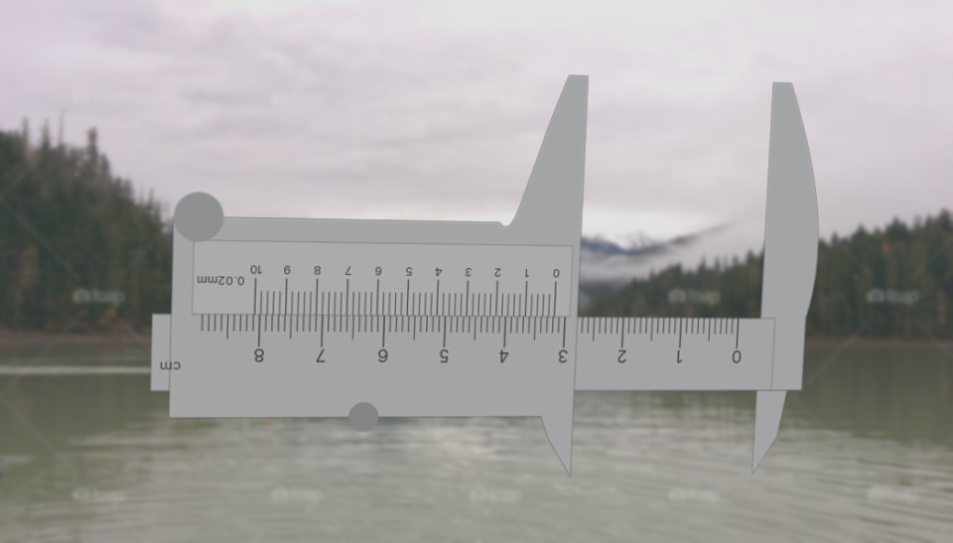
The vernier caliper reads 31.8 mm
